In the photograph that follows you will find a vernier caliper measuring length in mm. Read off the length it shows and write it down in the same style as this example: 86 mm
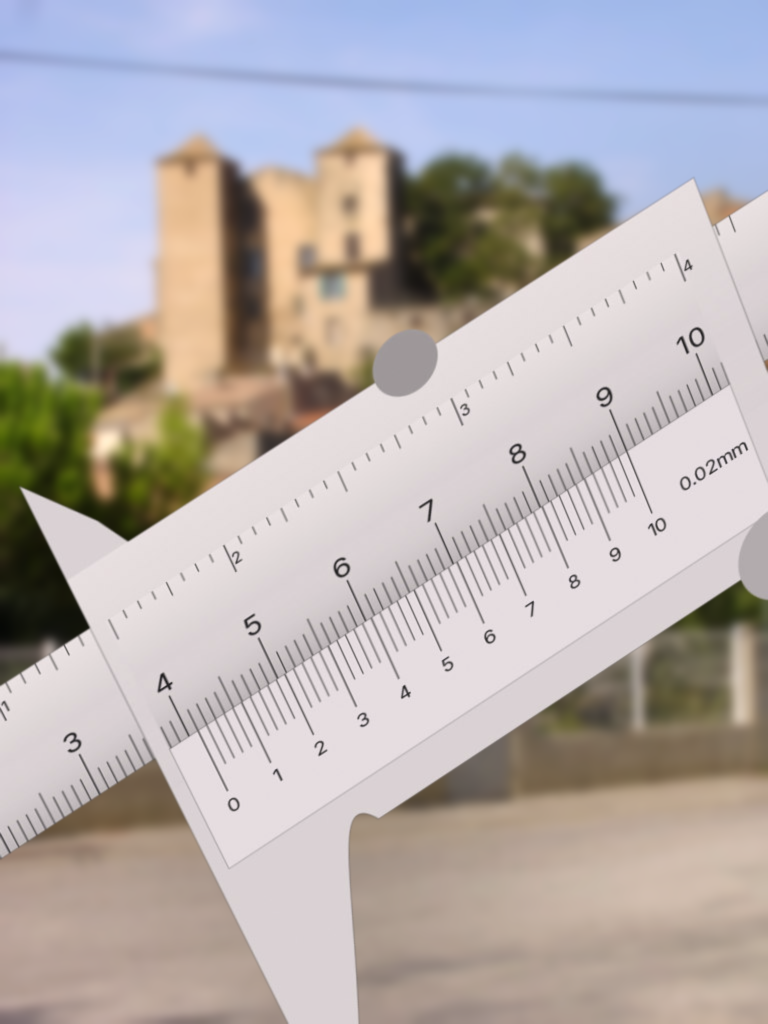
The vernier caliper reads 41.0 mm
